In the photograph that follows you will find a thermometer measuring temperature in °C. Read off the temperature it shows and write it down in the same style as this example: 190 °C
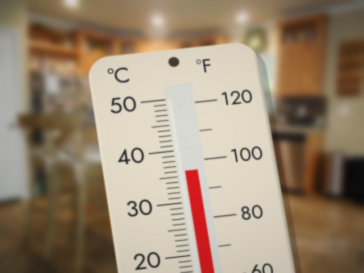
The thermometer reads 36 °C
